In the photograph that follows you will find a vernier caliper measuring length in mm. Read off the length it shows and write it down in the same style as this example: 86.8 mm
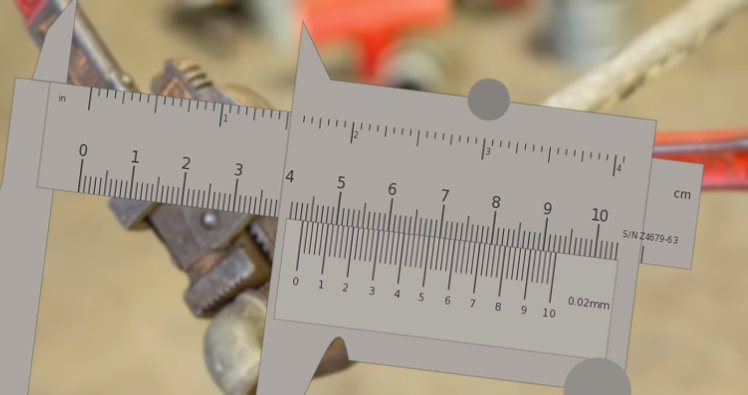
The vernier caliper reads 43.5 mm
